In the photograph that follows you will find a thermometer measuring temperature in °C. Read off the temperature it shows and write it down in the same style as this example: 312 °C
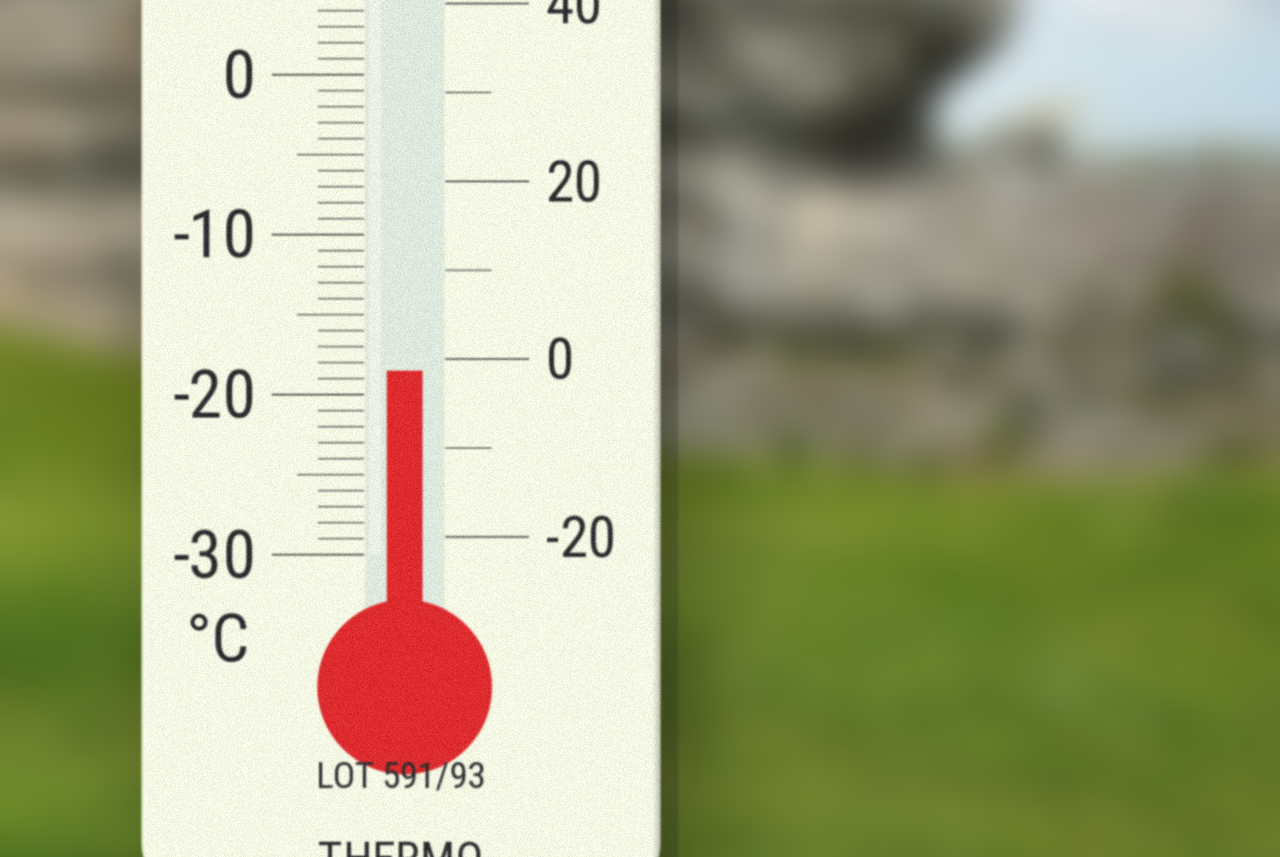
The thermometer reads -18.5 °C
